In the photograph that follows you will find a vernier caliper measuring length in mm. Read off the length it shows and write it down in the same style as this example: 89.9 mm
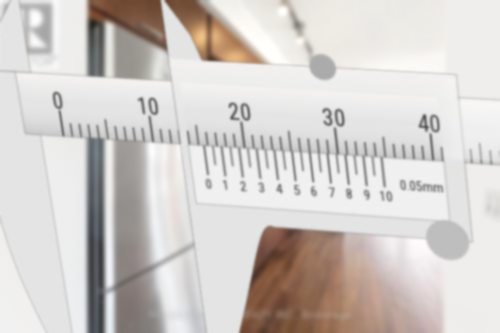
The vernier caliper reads 15.6 mm
